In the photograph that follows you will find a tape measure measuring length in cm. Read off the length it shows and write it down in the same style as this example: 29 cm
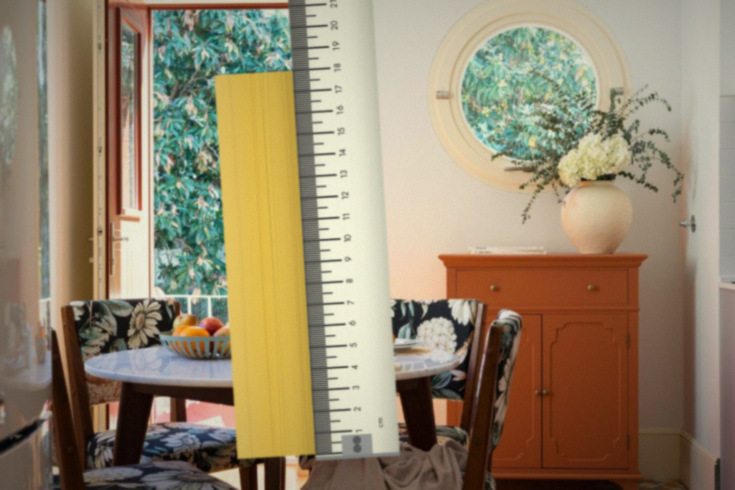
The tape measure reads 18 cm
